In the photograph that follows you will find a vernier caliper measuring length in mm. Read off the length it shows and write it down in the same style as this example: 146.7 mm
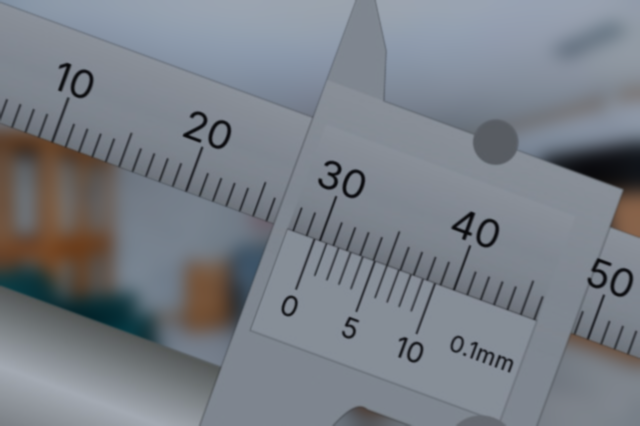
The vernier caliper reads 29.6 mm
